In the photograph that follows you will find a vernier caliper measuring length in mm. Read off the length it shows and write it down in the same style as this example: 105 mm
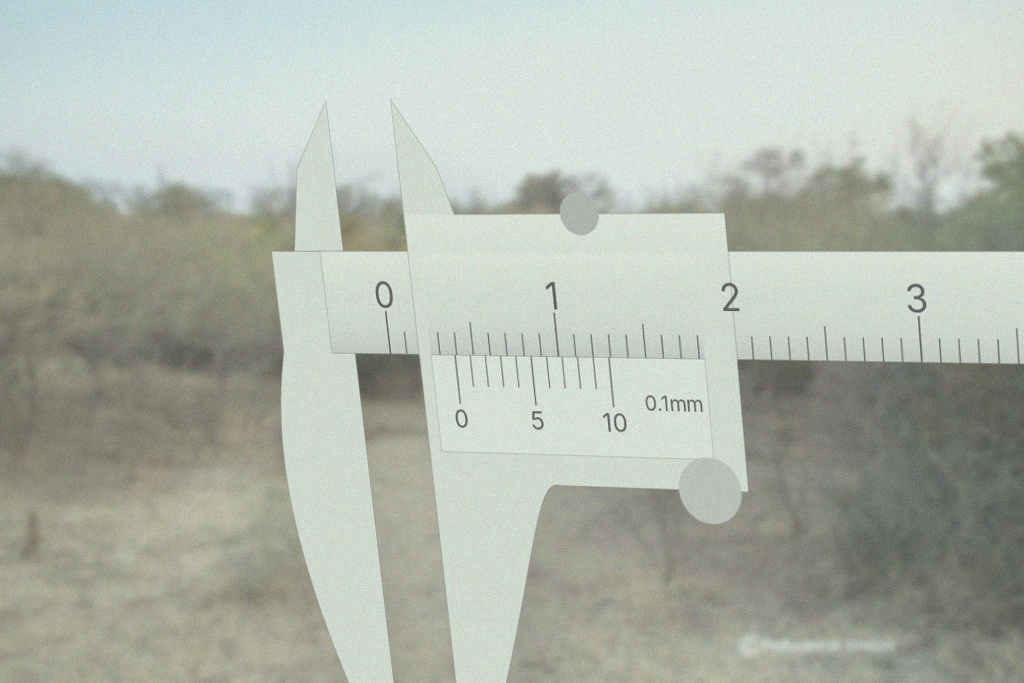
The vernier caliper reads 3.9 mm
